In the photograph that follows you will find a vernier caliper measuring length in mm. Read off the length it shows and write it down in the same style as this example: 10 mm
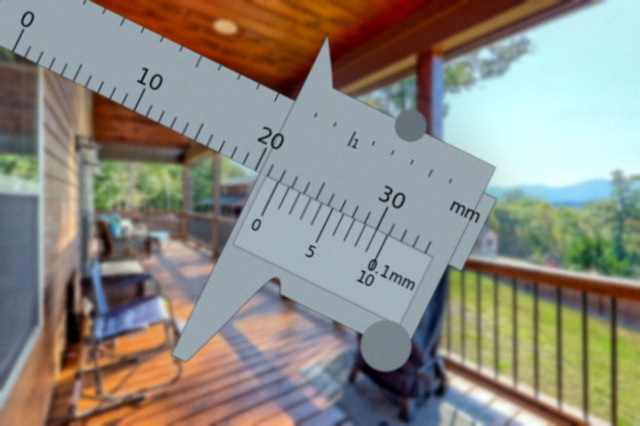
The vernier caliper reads 21.9 mm
